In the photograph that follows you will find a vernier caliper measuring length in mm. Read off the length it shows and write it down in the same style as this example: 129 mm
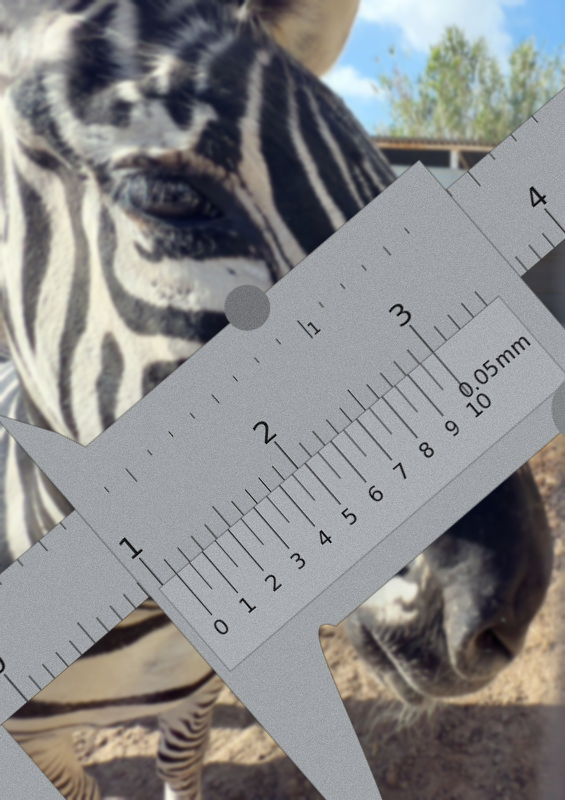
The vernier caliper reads 11.0 mm
